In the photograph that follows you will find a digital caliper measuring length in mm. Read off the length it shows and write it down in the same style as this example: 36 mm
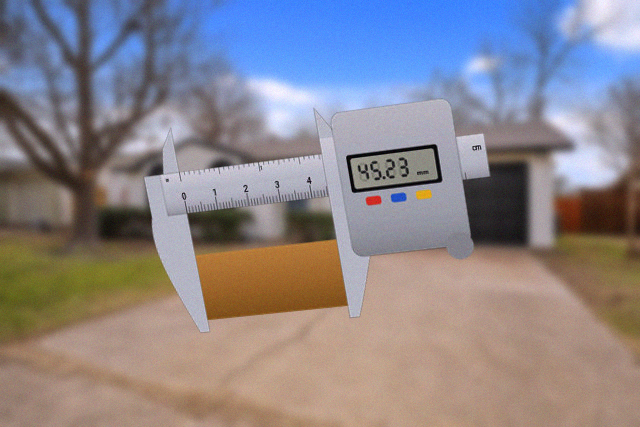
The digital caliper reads 45.23 mm
